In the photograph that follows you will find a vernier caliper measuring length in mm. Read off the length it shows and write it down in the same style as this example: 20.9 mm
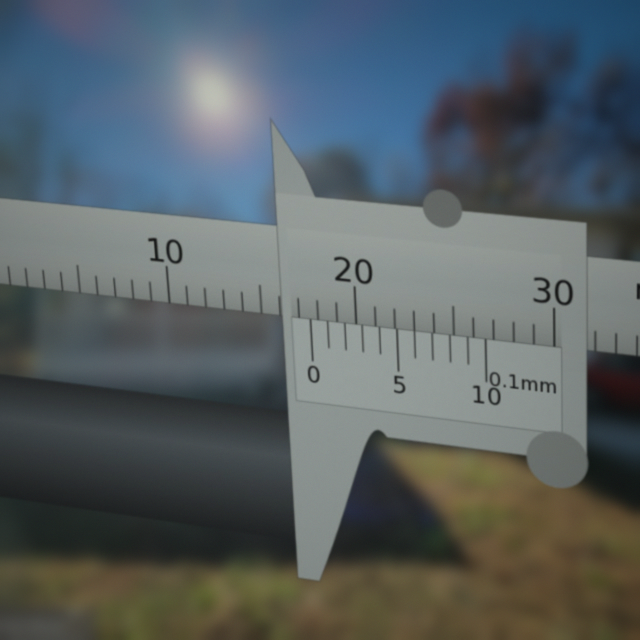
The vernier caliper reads 17.6 mm
